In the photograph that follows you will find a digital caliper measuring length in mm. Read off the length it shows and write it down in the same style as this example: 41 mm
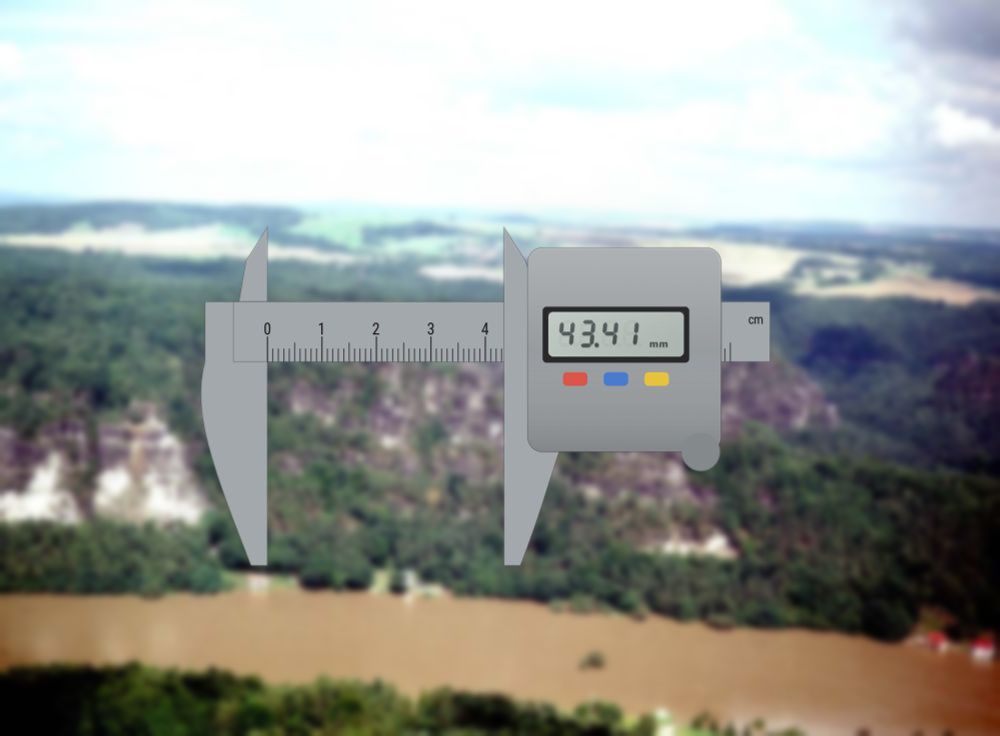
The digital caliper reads 43.41 mm
